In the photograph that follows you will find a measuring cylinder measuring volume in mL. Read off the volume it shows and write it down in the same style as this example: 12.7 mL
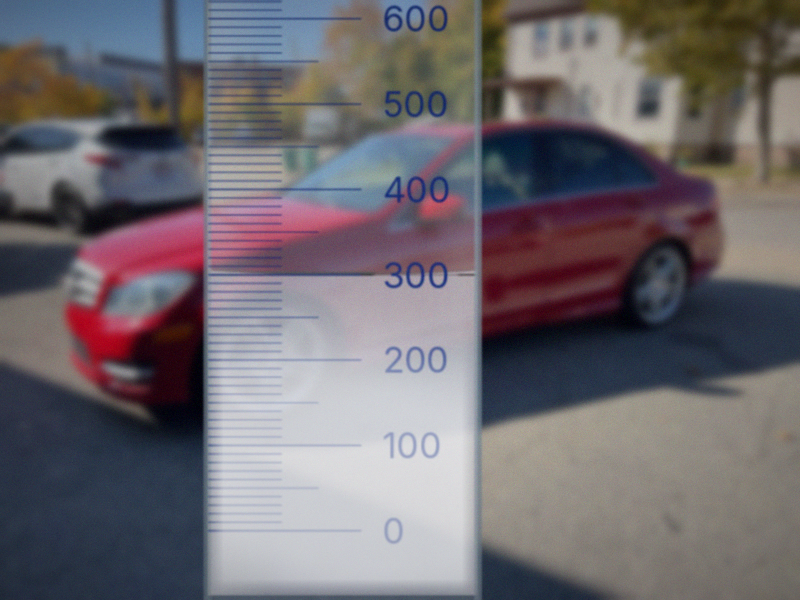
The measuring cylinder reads 300 mL
